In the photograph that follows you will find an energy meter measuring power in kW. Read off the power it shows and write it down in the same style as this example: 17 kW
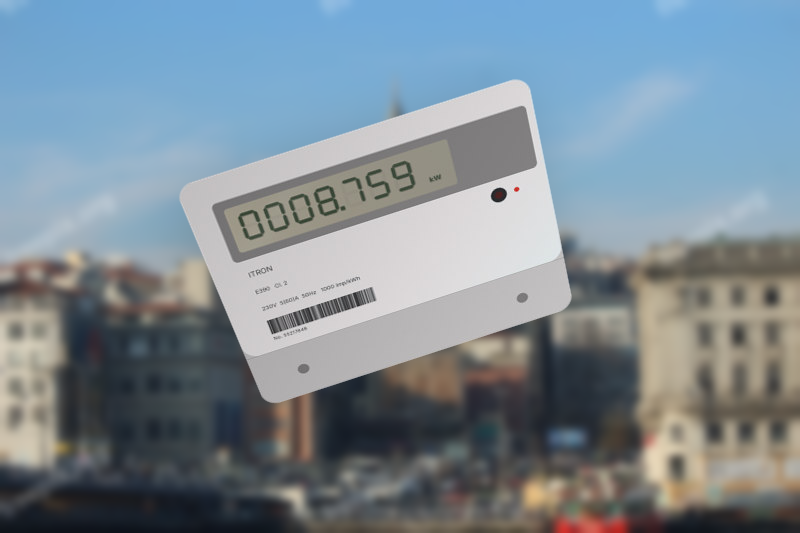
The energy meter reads 8.759 kW
